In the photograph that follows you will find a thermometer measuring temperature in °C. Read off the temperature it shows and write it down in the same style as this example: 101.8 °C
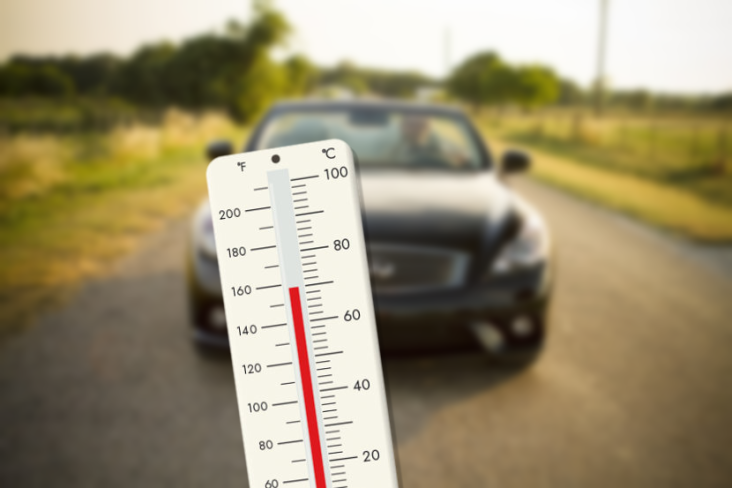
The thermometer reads 70 °C
